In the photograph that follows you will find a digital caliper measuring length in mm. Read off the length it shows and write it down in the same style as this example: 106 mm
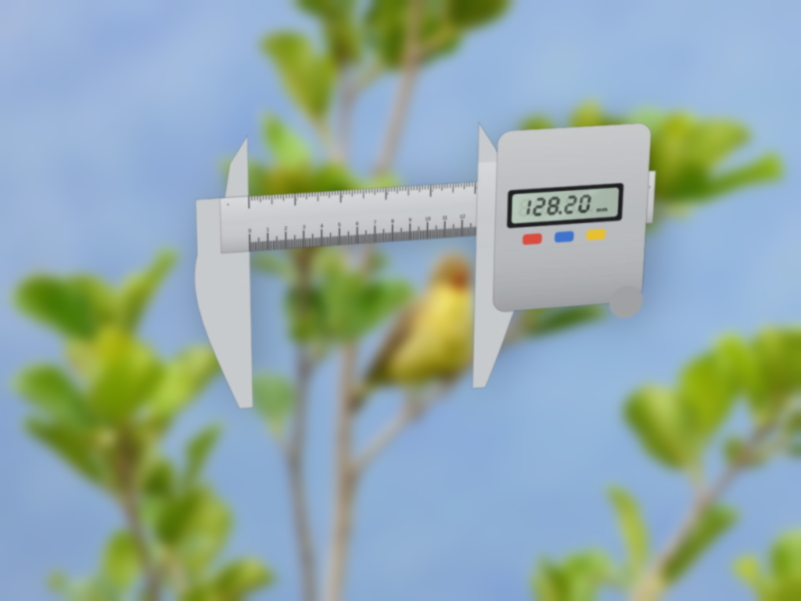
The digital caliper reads 128.20 mm
